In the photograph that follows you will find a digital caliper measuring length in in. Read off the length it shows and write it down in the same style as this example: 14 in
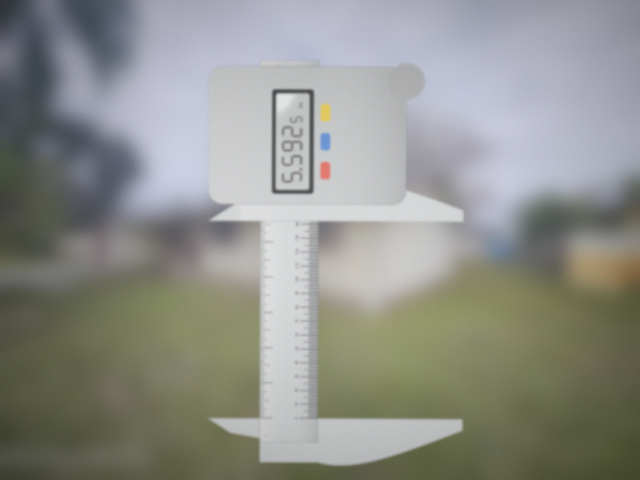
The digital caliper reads 5.5925 in
